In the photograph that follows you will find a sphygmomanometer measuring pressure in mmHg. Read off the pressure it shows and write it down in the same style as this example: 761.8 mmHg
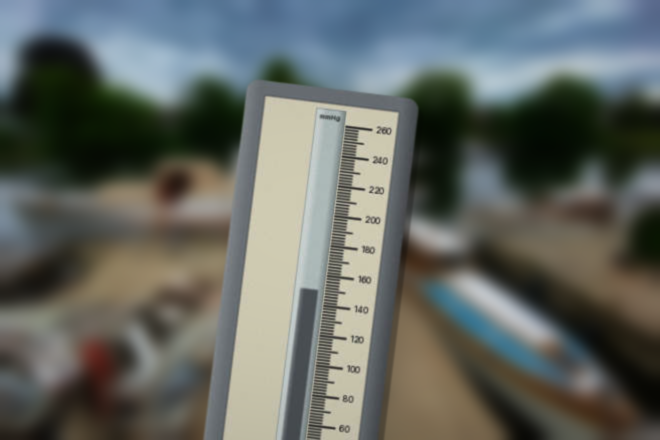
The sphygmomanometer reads 150 mmHg
